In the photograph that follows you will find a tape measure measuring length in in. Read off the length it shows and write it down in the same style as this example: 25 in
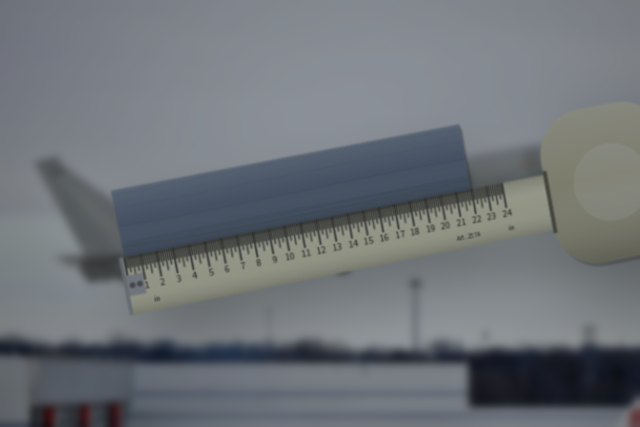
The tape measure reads 22 in
